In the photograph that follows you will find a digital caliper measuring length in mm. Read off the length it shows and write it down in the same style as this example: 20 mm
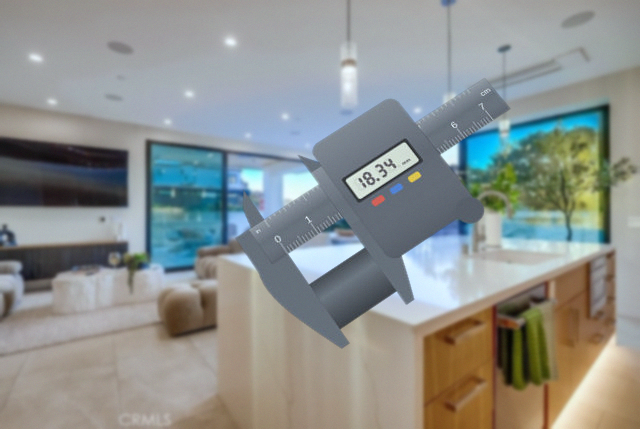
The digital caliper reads 18.34 mm
